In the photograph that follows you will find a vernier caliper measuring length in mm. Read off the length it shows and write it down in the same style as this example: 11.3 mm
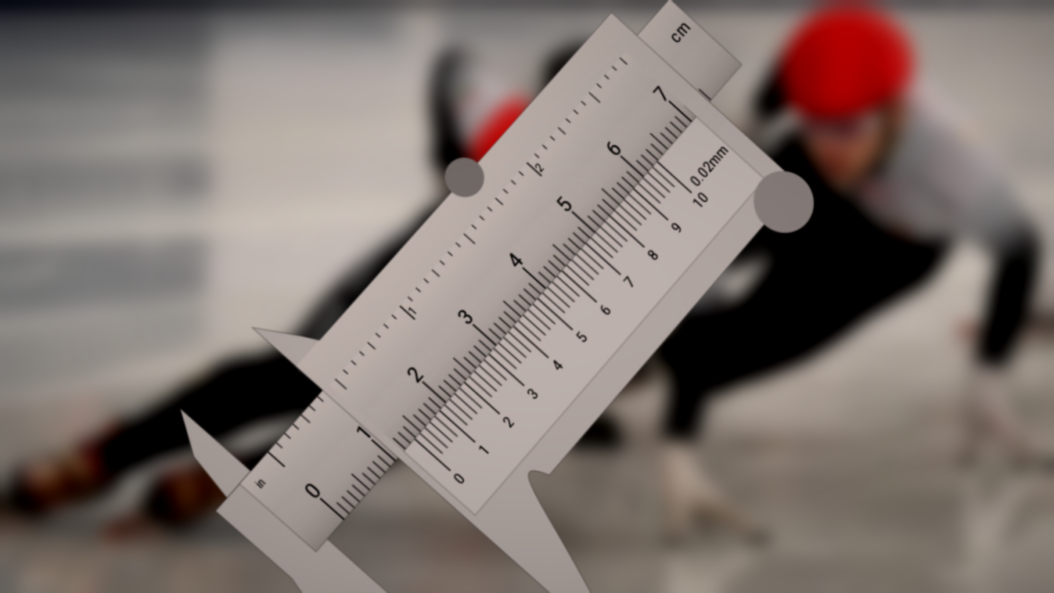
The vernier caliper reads 13.8 mm
